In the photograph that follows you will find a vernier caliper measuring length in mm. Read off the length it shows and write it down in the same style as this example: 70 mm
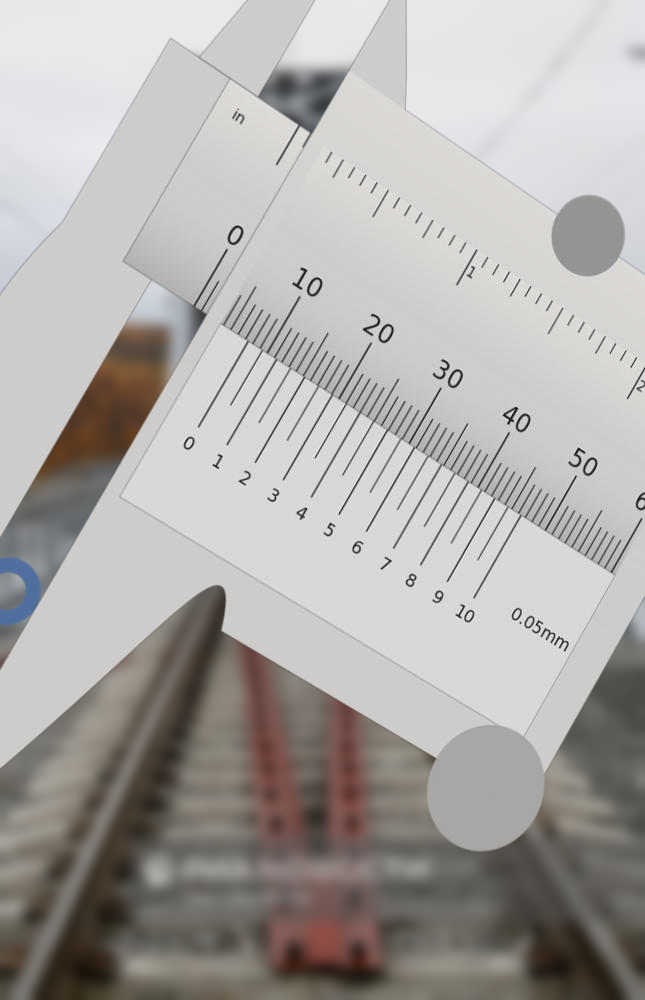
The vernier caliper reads 7.4 mm
